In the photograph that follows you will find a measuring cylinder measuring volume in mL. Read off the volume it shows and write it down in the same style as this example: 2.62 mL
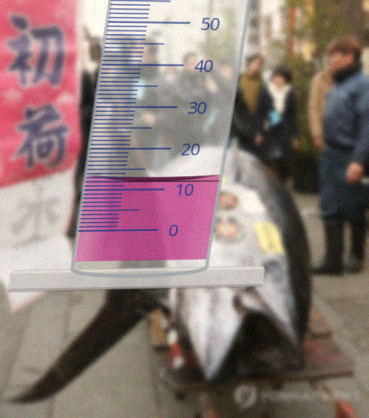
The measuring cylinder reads 12 mL
